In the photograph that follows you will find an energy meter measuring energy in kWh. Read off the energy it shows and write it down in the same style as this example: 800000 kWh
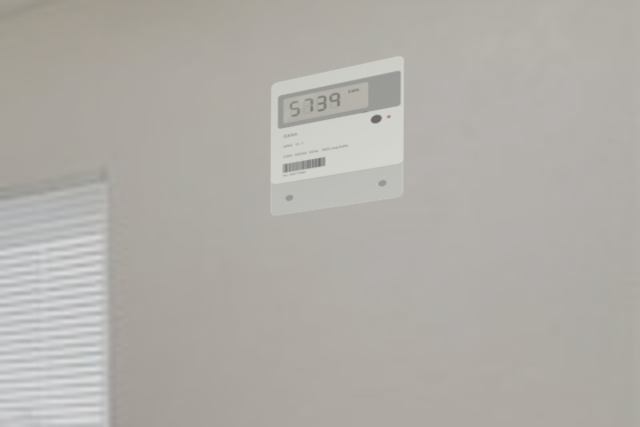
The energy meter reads 5739 kWh
